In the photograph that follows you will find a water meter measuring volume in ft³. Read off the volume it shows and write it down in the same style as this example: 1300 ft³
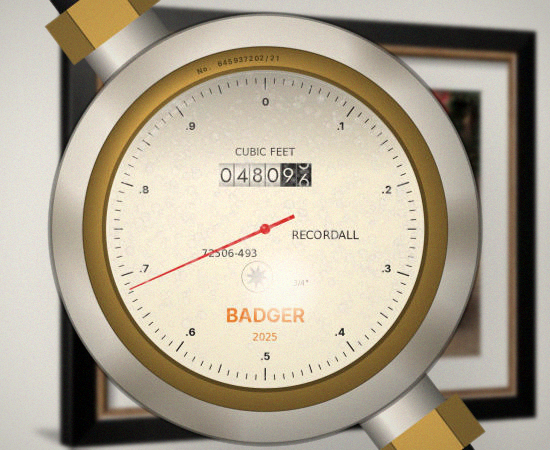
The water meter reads 48095.68 ft³
